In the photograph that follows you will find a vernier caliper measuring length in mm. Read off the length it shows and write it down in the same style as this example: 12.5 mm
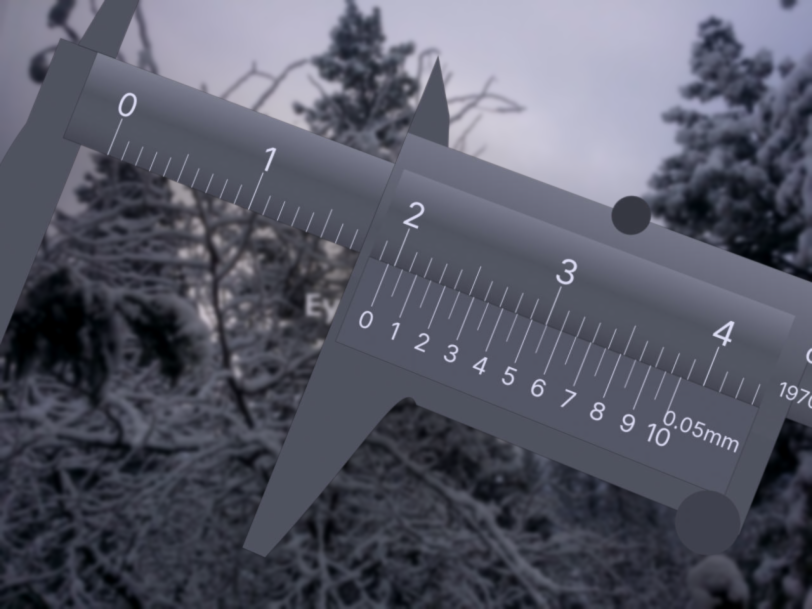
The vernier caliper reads 19.6 mm
